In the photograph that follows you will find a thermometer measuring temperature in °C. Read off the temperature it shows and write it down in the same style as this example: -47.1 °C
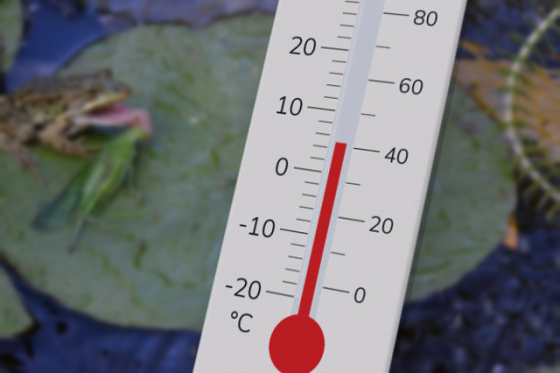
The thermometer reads 5 °C
